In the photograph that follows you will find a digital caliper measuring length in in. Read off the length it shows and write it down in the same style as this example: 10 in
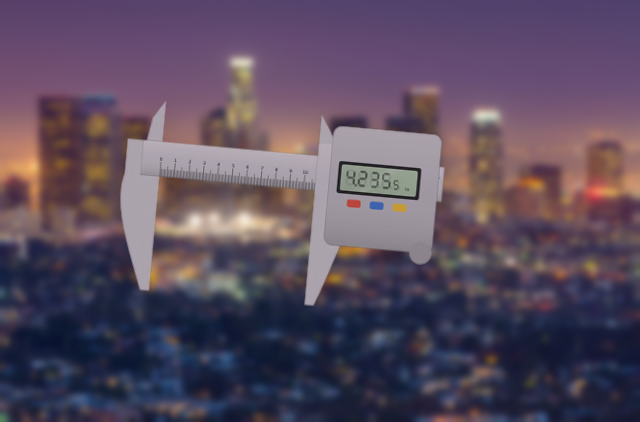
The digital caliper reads 4.2355 in
